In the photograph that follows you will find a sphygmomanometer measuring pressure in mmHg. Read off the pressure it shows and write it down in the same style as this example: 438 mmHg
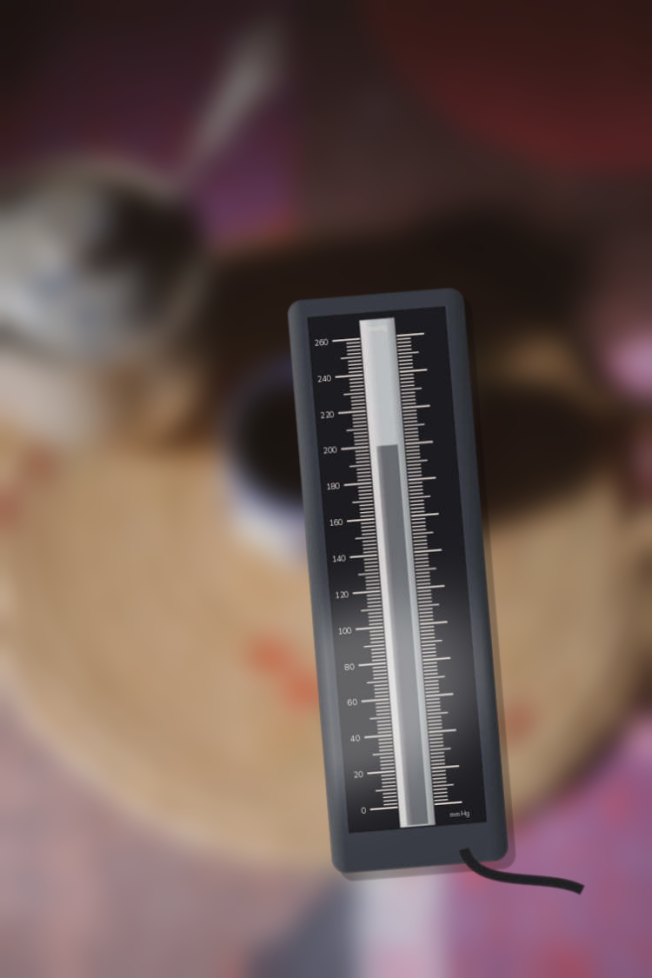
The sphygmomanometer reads 200 mmHg
